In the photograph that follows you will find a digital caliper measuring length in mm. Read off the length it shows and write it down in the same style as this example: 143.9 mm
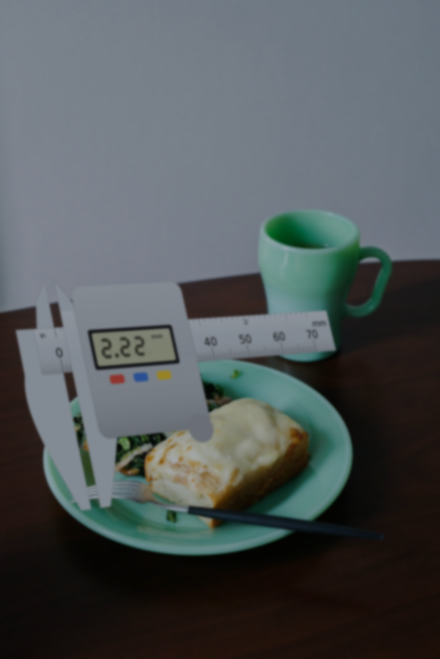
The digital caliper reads 2.22 mm
